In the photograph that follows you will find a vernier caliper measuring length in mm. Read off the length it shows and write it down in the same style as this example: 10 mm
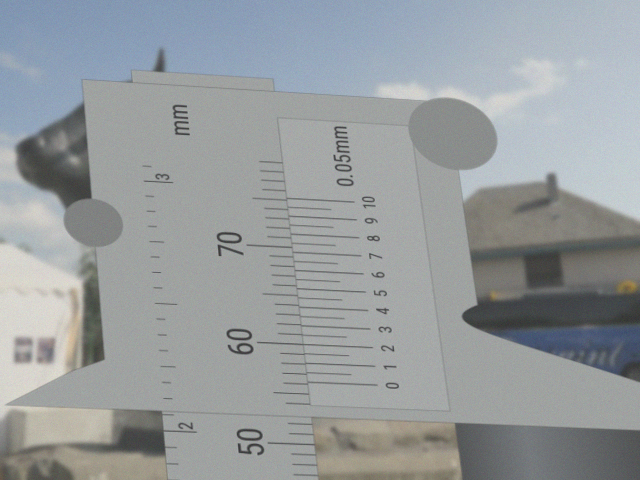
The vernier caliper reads 56.2 mm
